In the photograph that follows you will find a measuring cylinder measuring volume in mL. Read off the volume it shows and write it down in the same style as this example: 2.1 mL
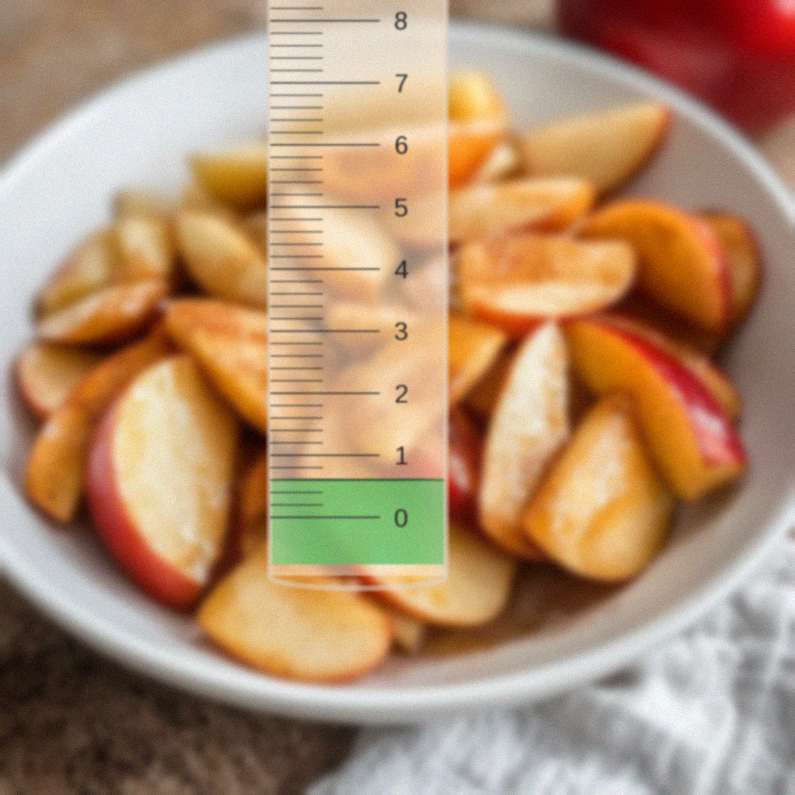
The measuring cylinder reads 0.6 mL
